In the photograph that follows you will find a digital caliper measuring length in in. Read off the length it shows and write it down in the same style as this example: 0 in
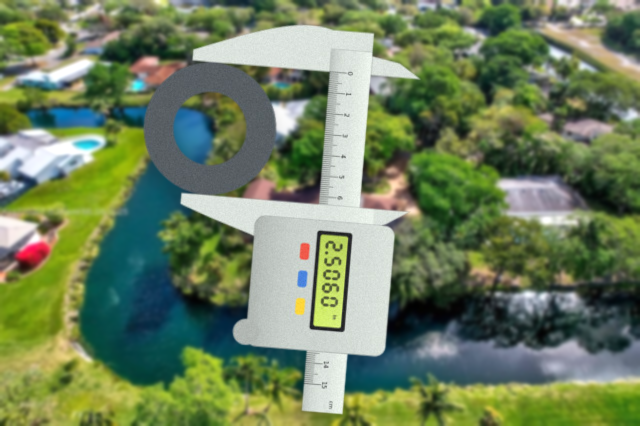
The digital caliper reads 2.5060 in
